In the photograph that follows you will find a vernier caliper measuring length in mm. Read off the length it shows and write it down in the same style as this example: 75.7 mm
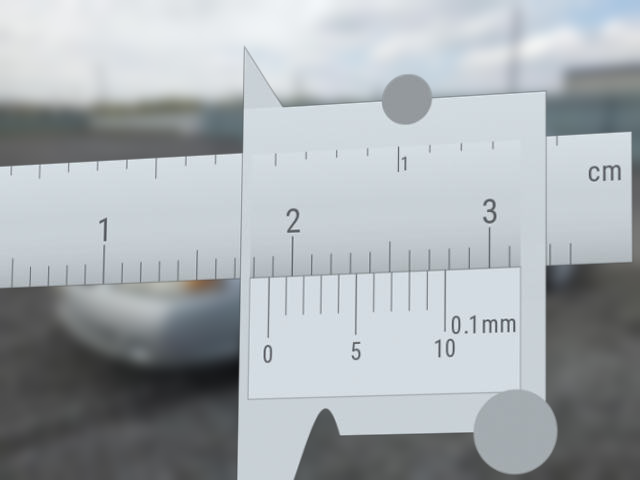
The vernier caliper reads 18.8 mm
